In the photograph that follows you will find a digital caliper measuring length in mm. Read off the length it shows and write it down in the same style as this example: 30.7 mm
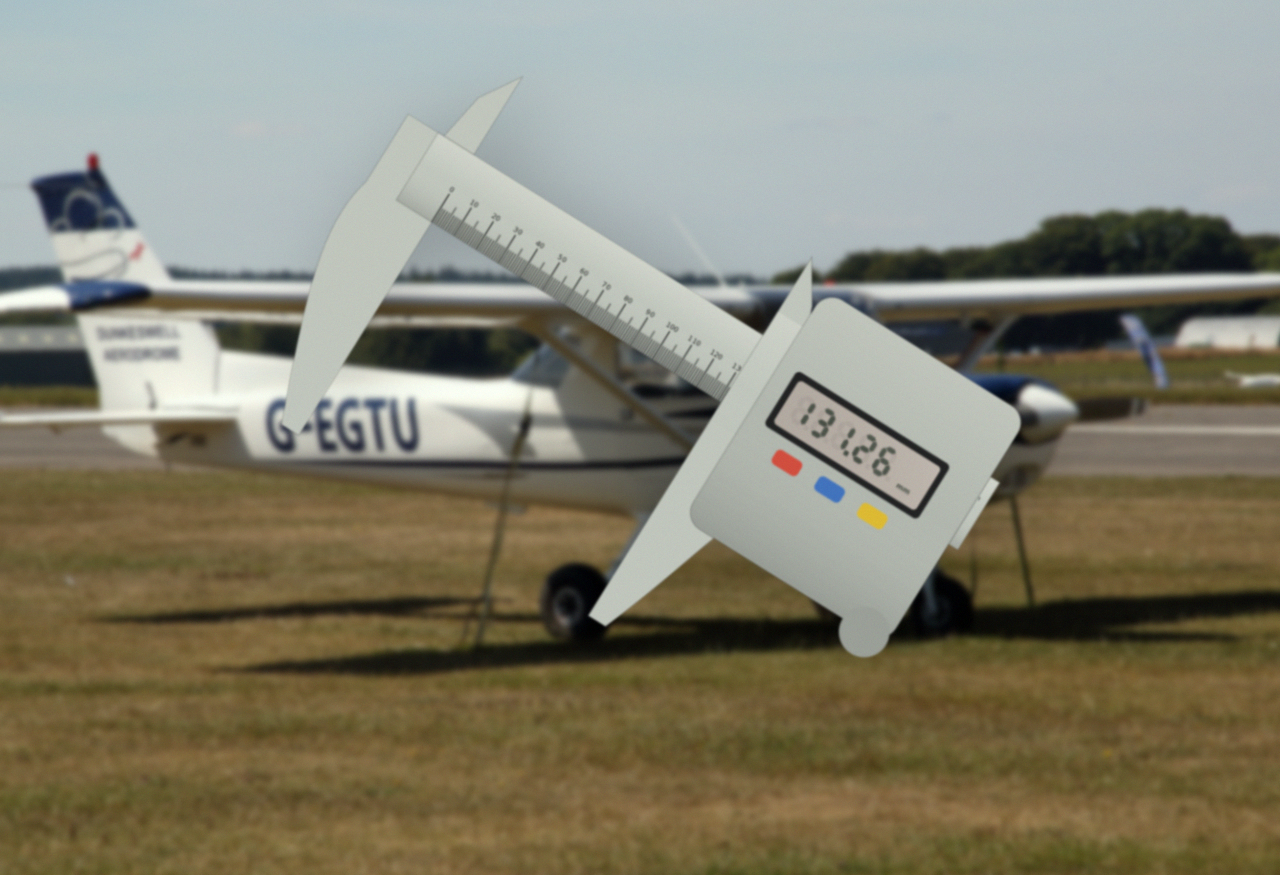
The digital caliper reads 131.26 mm
